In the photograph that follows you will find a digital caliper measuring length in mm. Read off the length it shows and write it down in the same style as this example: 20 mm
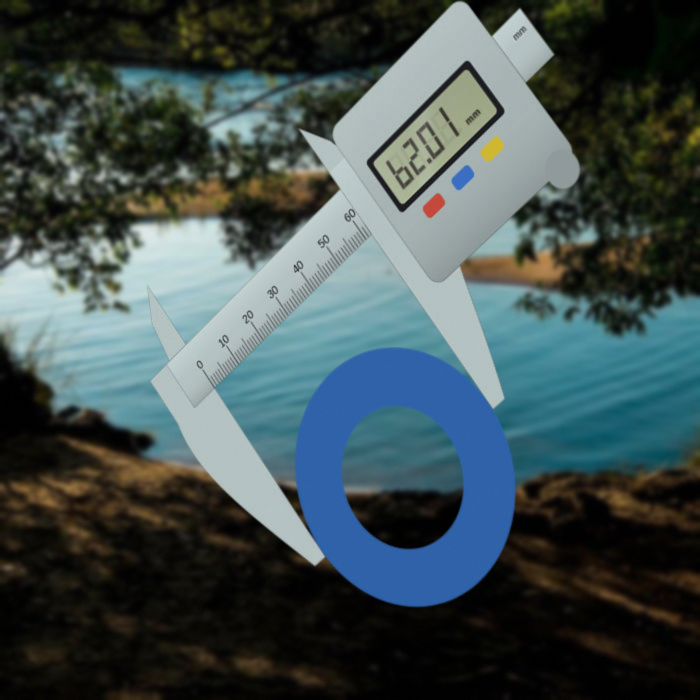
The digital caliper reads 62.01 mm
